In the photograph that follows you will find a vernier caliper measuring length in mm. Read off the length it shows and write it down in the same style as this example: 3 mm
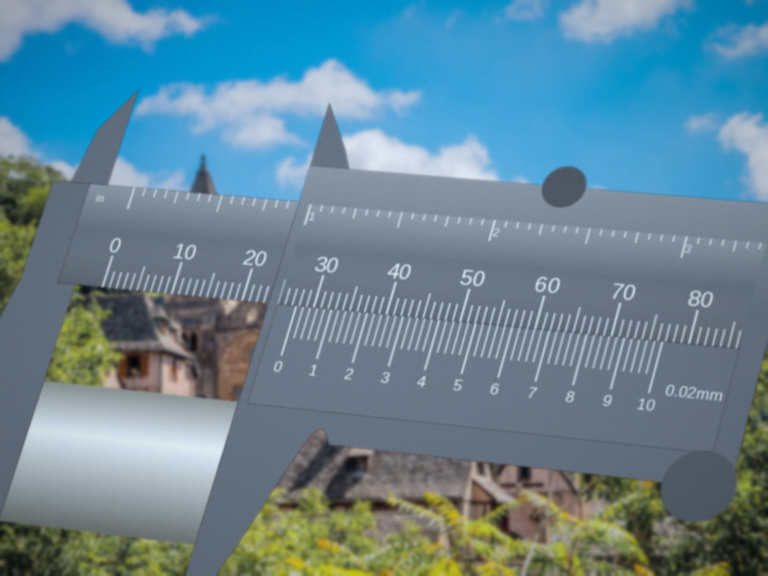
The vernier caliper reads 27.6 mm
